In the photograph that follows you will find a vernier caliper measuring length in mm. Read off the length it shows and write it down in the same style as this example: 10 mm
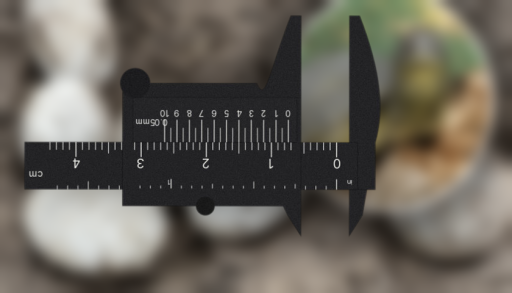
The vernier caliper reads 7.4 mm
